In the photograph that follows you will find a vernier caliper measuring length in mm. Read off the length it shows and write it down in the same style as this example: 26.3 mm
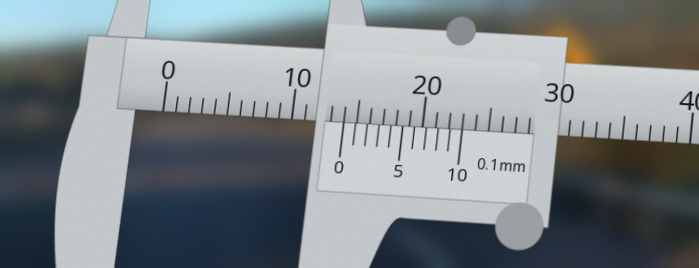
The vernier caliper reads 14.0 mm
